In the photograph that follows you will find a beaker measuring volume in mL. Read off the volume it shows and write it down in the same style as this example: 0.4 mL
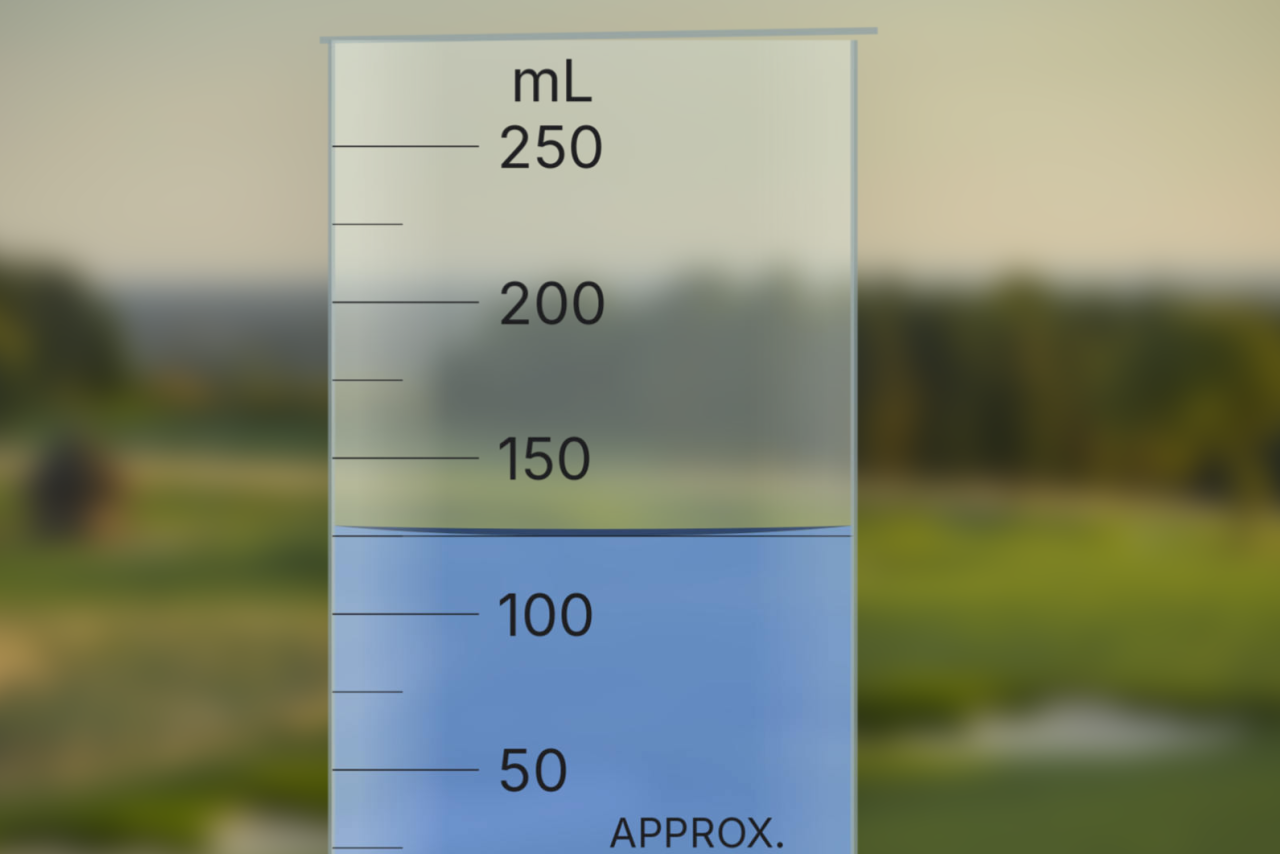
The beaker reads 125 mL
